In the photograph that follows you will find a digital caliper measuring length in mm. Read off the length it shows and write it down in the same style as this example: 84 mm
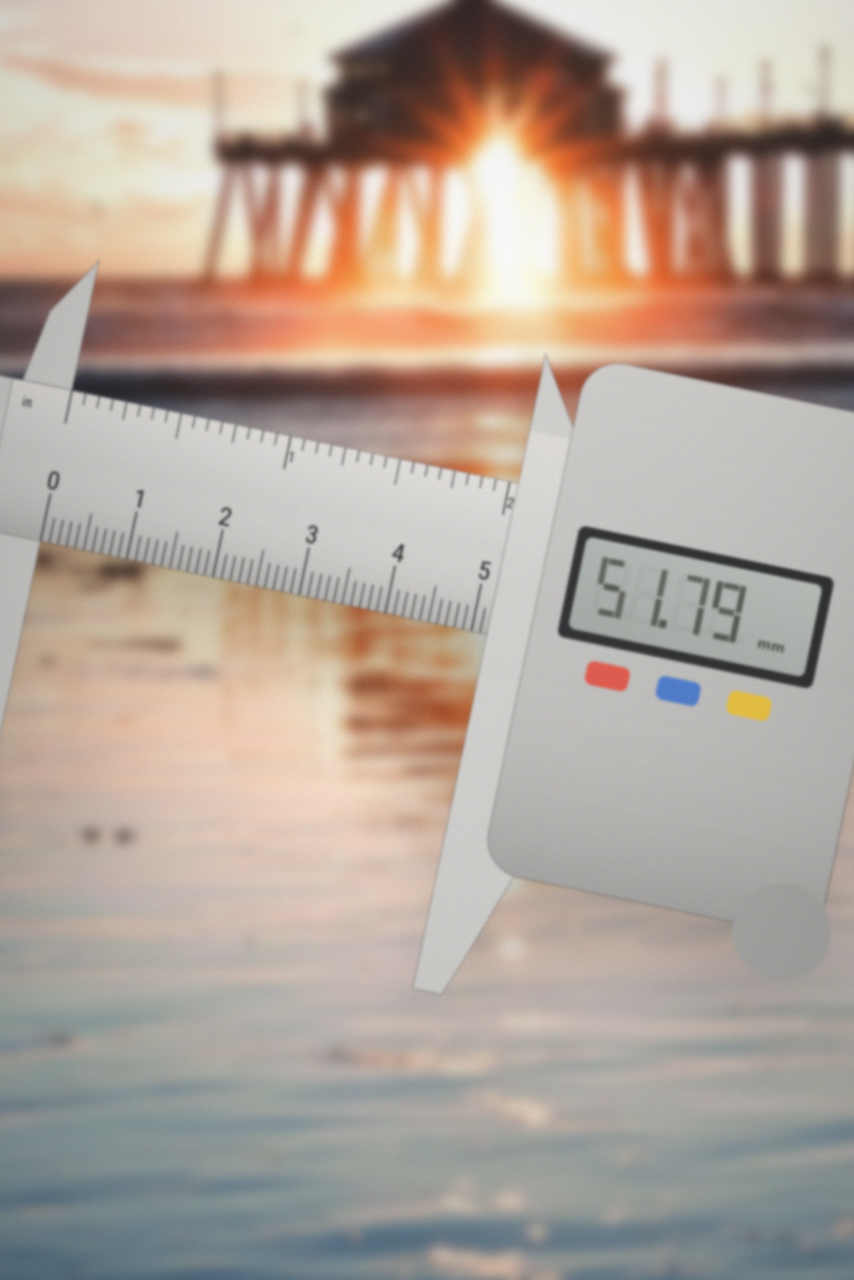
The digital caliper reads 51.79 mm
